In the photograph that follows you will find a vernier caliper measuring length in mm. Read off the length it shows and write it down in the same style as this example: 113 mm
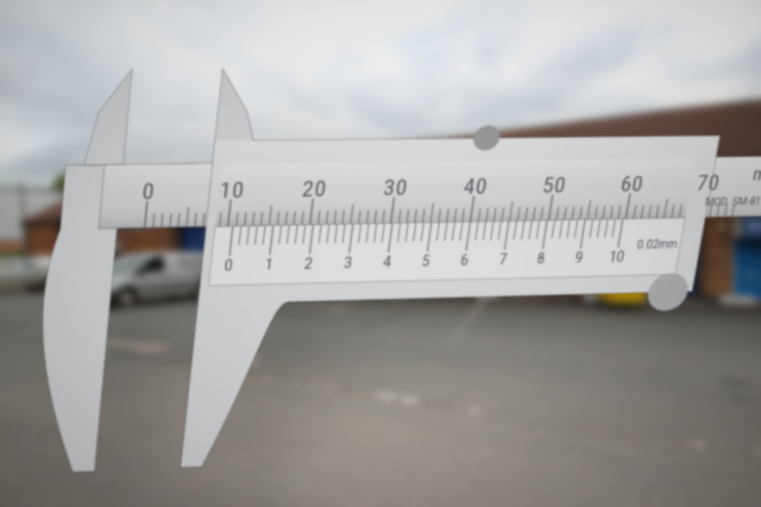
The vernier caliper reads 10.6 mm
